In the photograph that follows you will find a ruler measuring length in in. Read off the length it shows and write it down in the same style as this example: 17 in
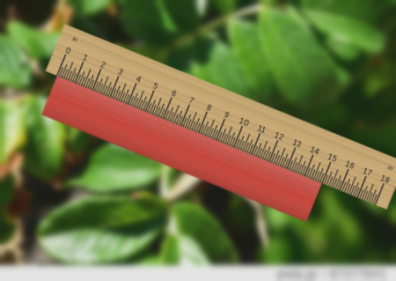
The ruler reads 15 in
